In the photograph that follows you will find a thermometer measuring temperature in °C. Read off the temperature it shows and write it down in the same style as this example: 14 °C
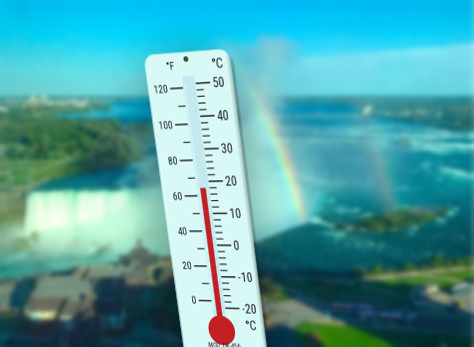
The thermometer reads 18 °C
